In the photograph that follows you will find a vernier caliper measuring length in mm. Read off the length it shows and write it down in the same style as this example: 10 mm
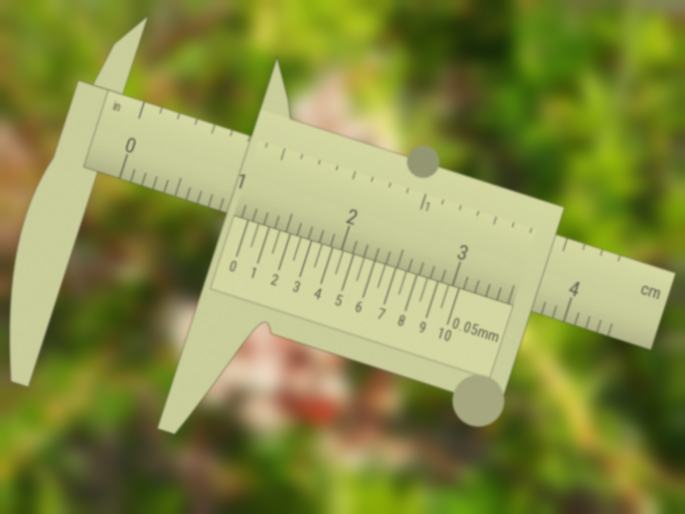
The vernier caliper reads 11.6 mm
